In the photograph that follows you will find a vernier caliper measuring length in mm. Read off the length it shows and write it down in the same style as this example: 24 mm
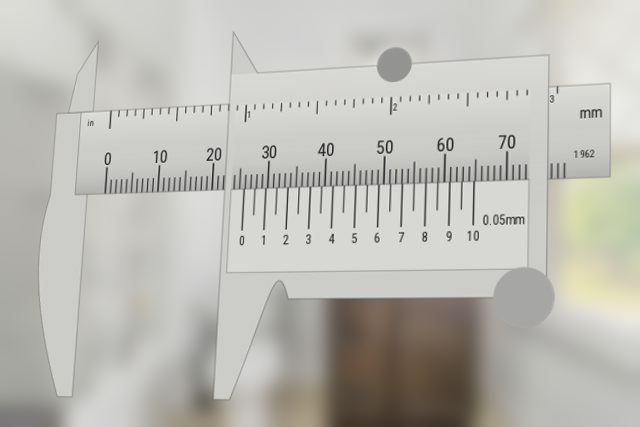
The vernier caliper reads 25.8 mm
